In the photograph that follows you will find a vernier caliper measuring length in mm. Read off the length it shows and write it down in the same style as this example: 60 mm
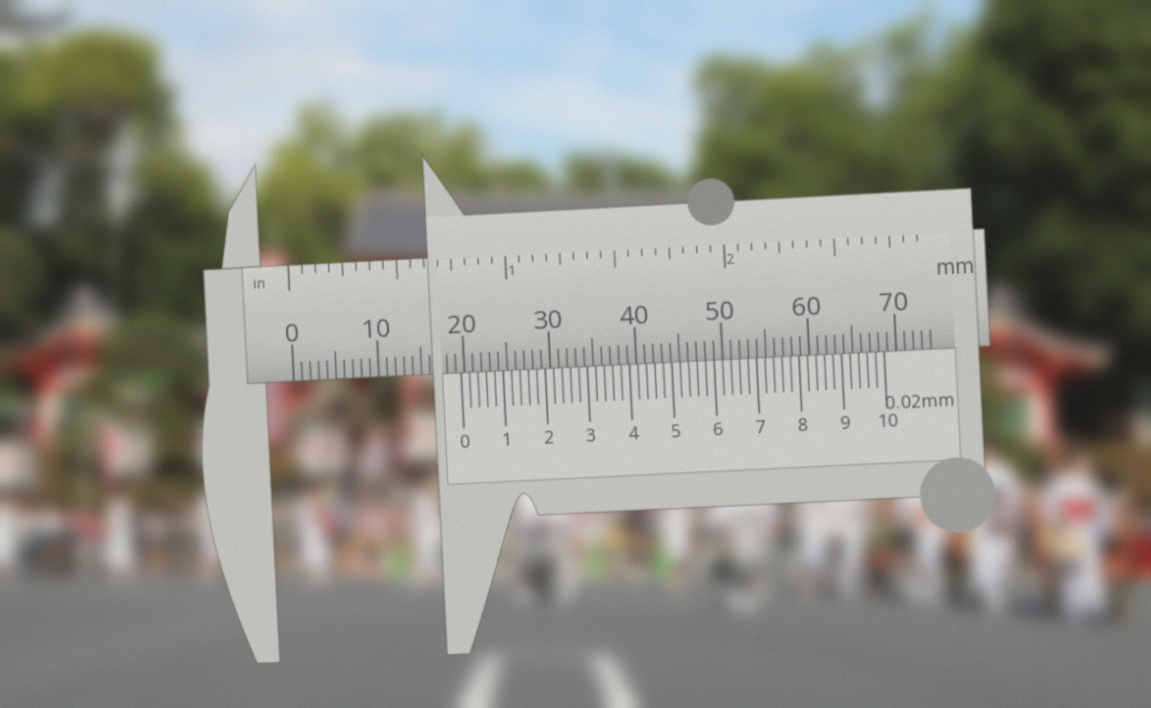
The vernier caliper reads 19.6 mm
